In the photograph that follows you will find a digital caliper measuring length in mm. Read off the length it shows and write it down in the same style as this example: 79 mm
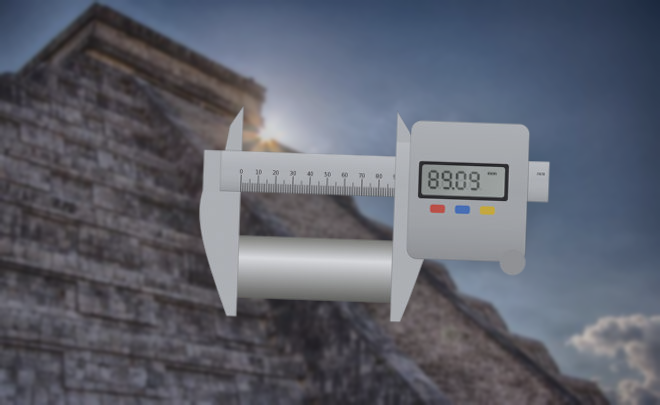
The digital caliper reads 89.09 mm
